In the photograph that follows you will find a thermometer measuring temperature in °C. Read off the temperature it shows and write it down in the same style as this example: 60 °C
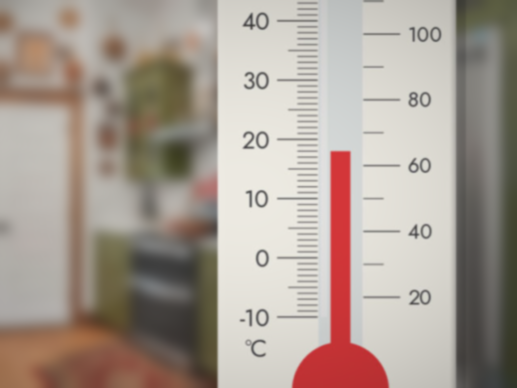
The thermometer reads 18 °C
